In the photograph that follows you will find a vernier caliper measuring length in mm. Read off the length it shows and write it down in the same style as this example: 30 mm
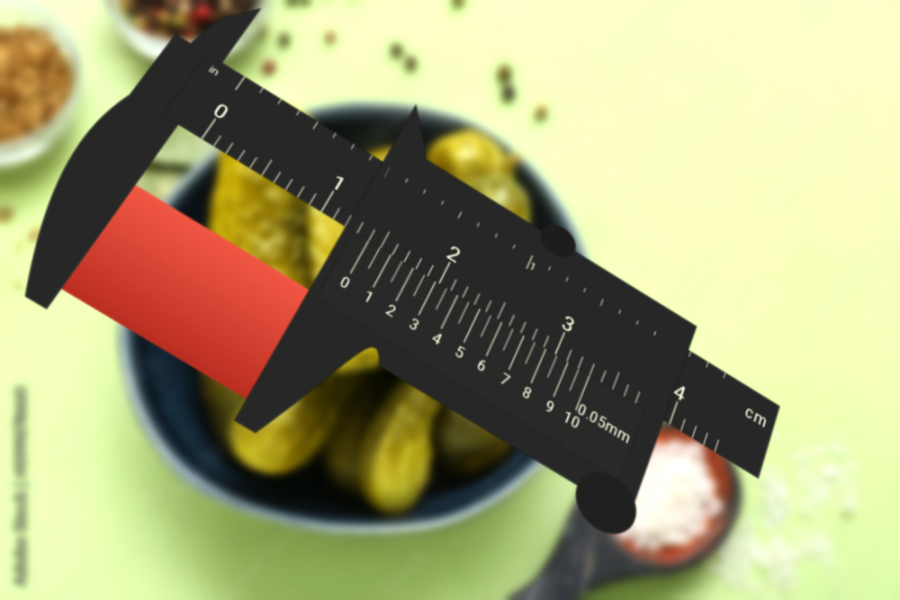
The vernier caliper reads 14.0 mm
